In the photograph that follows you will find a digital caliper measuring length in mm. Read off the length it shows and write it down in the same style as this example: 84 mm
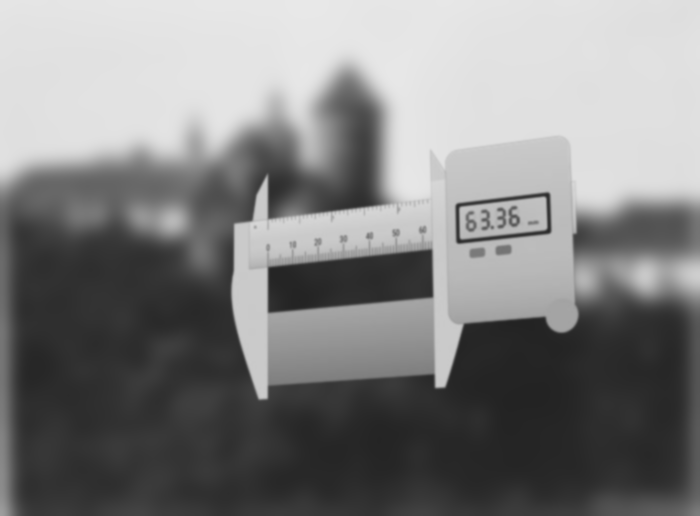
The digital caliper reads 63.36 mm
